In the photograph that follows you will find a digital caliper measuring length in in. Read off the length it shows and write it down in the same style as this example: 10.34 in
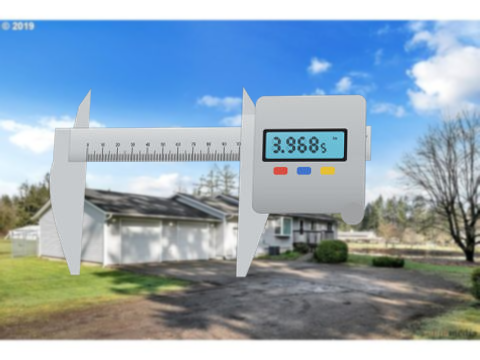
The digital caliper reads 3.9685 in
